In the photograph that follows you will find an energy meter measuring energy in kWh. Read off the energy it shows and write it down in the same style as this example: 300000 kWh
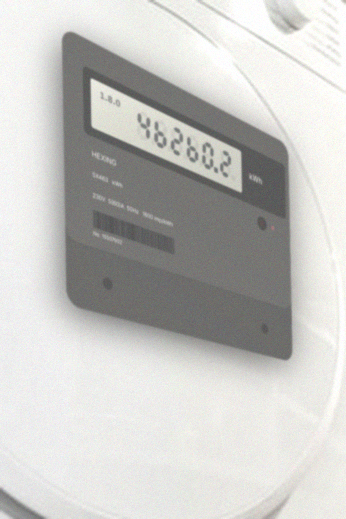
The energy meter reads 46260.2 kWh
